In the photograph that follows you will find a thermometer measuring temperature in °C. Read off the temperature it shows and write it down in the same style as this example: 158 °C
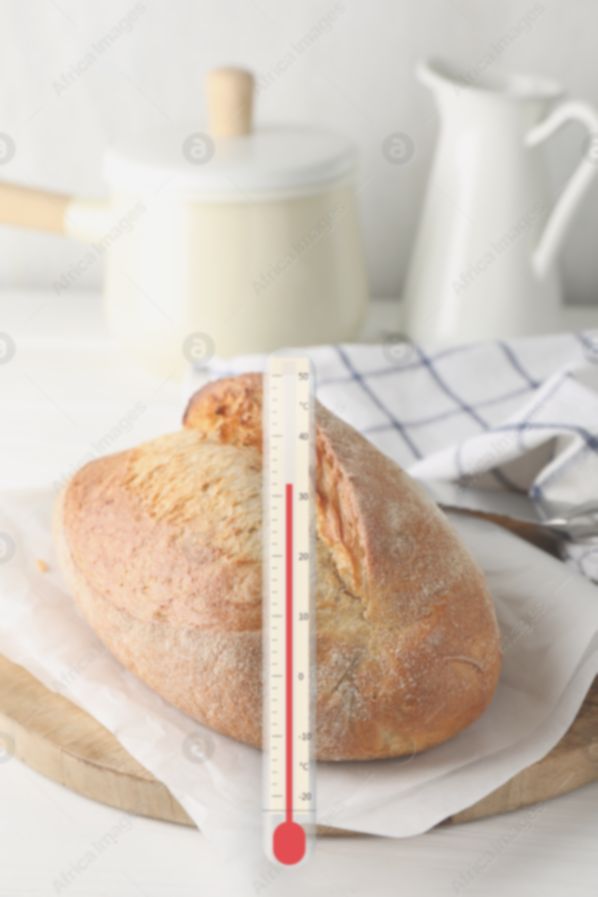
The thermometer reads 32 °C
